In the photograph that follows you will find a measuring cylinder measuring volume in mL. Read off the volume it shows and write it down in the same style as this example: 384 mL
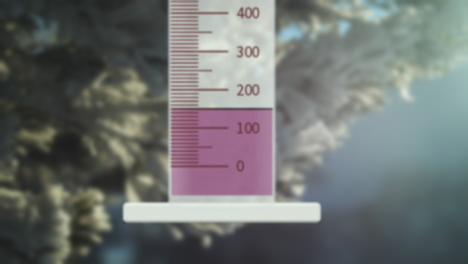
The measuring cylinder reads 150 mL
